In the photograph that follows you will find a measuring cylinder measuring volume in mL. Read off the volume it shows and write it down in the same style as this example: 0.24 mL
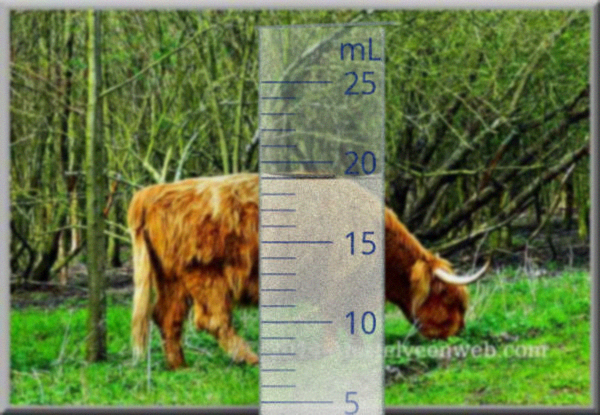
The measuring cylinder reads 19 mL
